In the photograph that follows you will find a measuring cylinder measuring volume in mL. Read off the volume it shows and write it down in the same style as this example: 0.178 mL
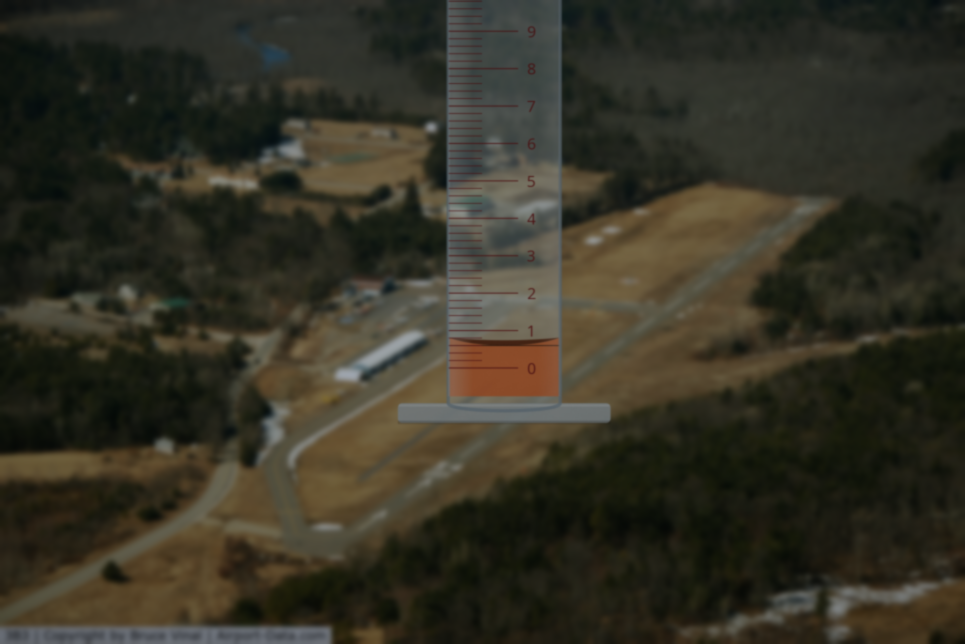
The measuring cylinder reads 0.6 mL
